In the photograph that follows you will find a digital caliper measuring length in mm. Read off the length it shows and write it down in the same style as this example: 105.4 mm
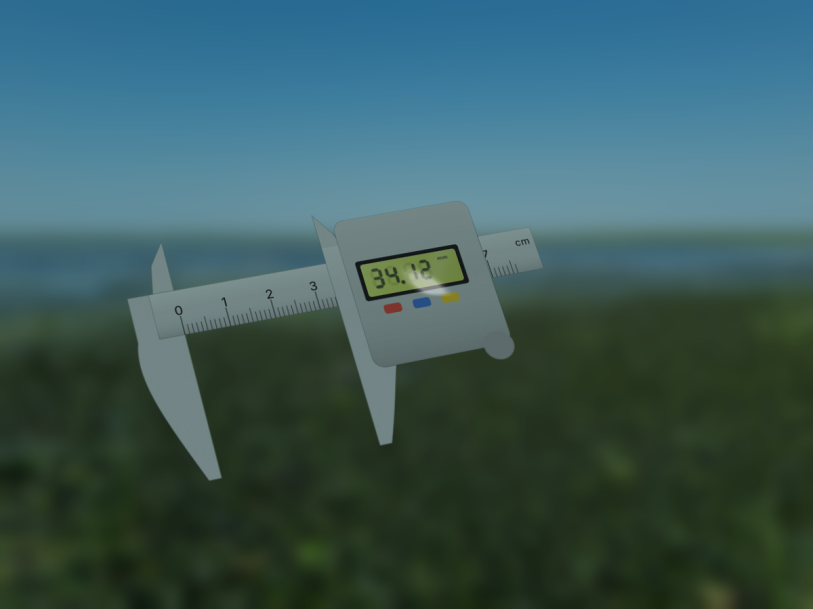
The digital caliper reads 34.12 mm
